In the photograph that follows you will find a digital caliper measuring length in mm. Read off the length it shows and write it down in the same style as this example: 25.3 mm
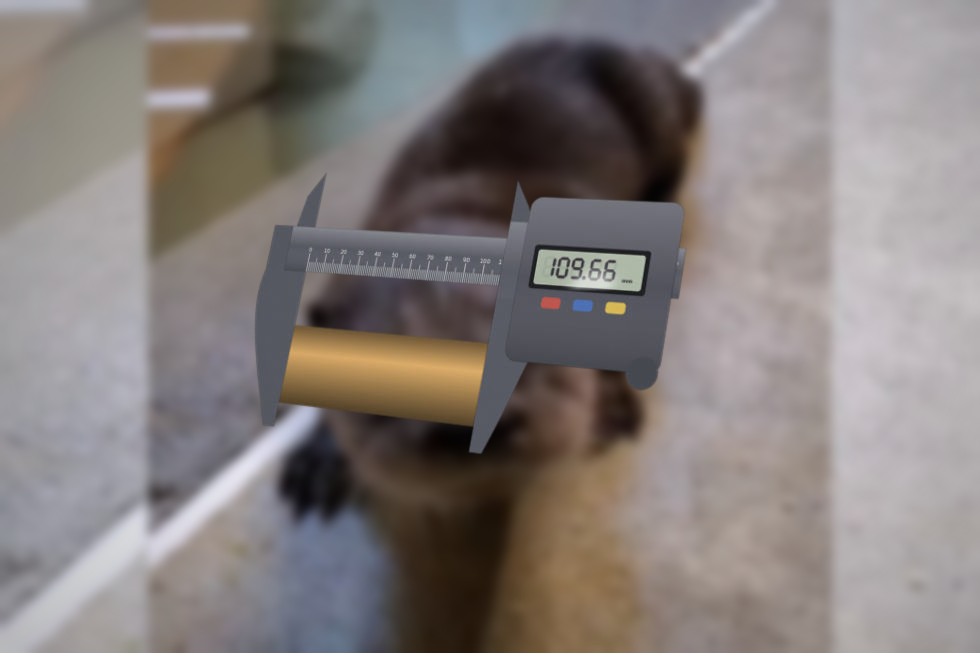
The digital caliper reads 109.66 mm
